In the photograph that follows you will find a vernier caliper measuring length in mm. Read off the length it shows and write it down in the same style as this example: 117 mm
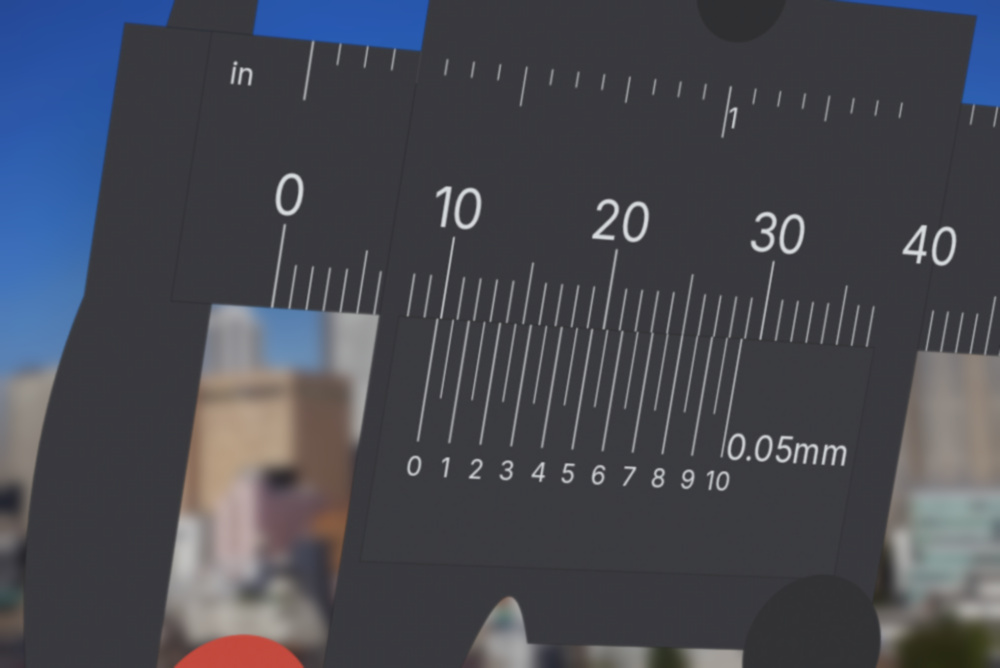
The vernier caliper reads 9.8 mm
